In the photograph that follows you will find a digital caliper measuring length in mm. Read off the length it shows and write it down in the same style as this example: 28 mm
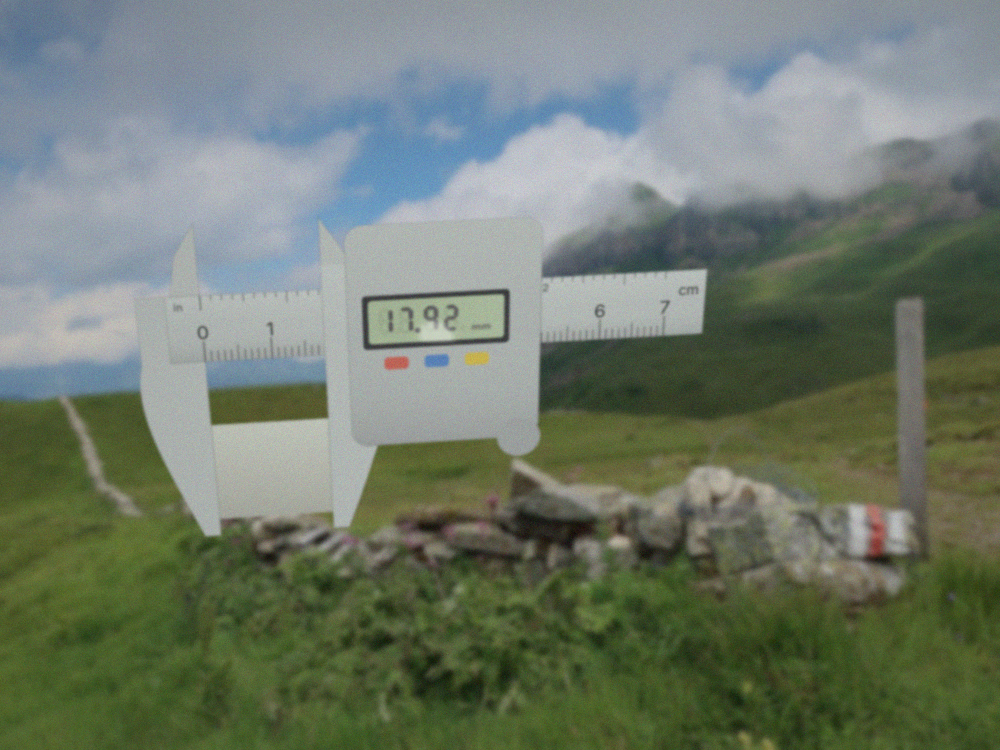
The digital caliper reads 17.92 mm
